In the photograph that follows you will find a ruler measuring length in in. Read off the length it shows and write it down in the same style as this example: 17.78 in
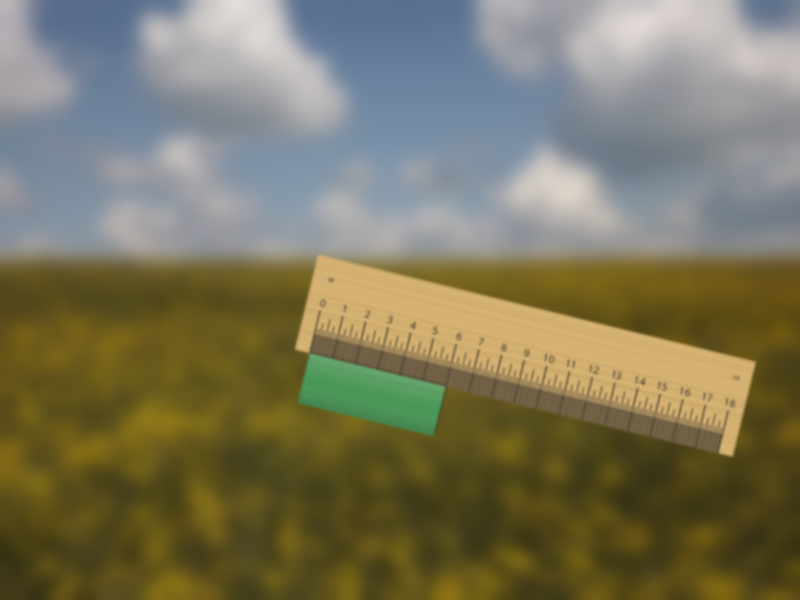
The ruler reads 6 in
